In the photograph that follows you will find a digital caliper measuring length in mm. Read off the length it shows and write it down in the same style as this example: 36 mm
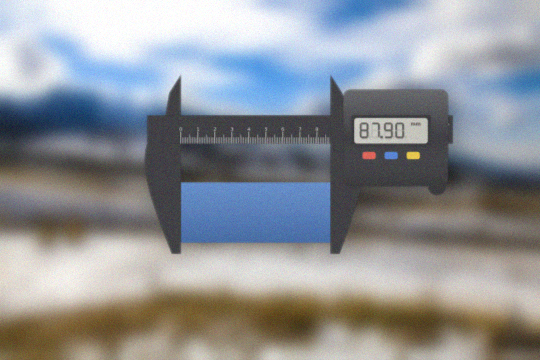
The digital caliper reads 87.90 mm
